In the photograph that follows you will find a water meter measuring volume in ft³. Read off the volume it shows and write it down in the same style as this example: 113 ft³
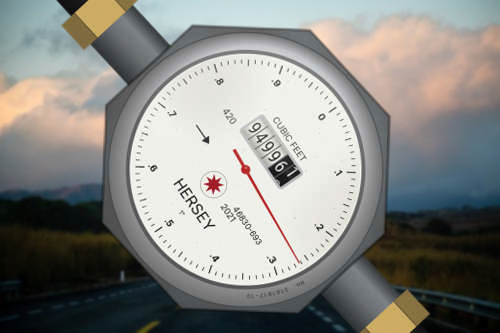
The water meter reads 949961.26 ft³
